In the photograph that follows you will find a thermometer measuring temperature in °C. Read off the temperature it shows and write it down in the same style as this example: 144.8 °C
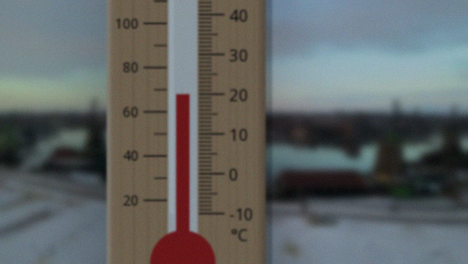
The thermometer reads 20 °C
